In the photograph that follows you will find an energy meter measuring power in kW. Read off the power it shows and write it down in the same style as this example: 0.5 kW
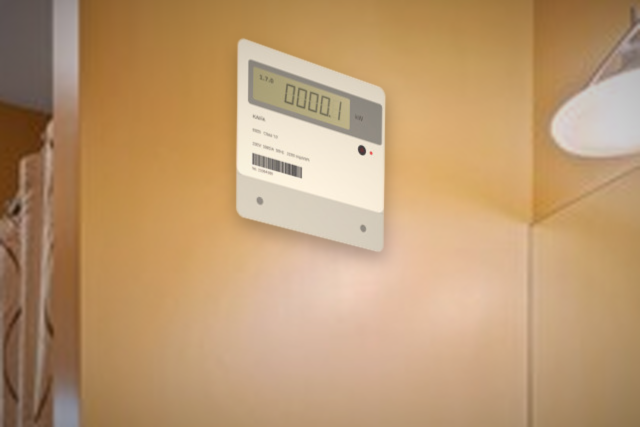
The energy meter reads 0.1 kW
